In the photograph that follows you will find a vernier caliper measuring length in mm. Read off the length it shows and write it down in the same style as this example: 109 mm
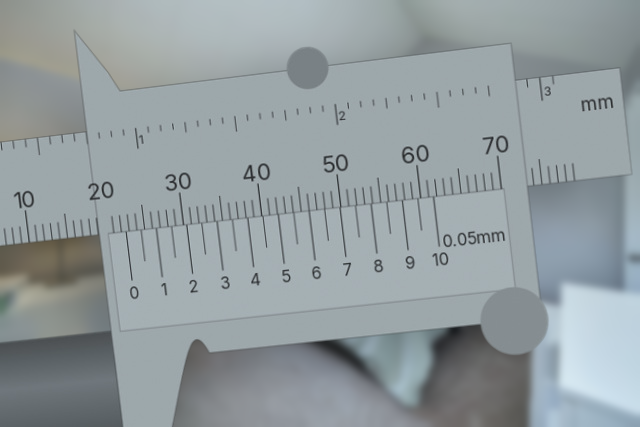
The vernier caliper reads 22.6 mm
